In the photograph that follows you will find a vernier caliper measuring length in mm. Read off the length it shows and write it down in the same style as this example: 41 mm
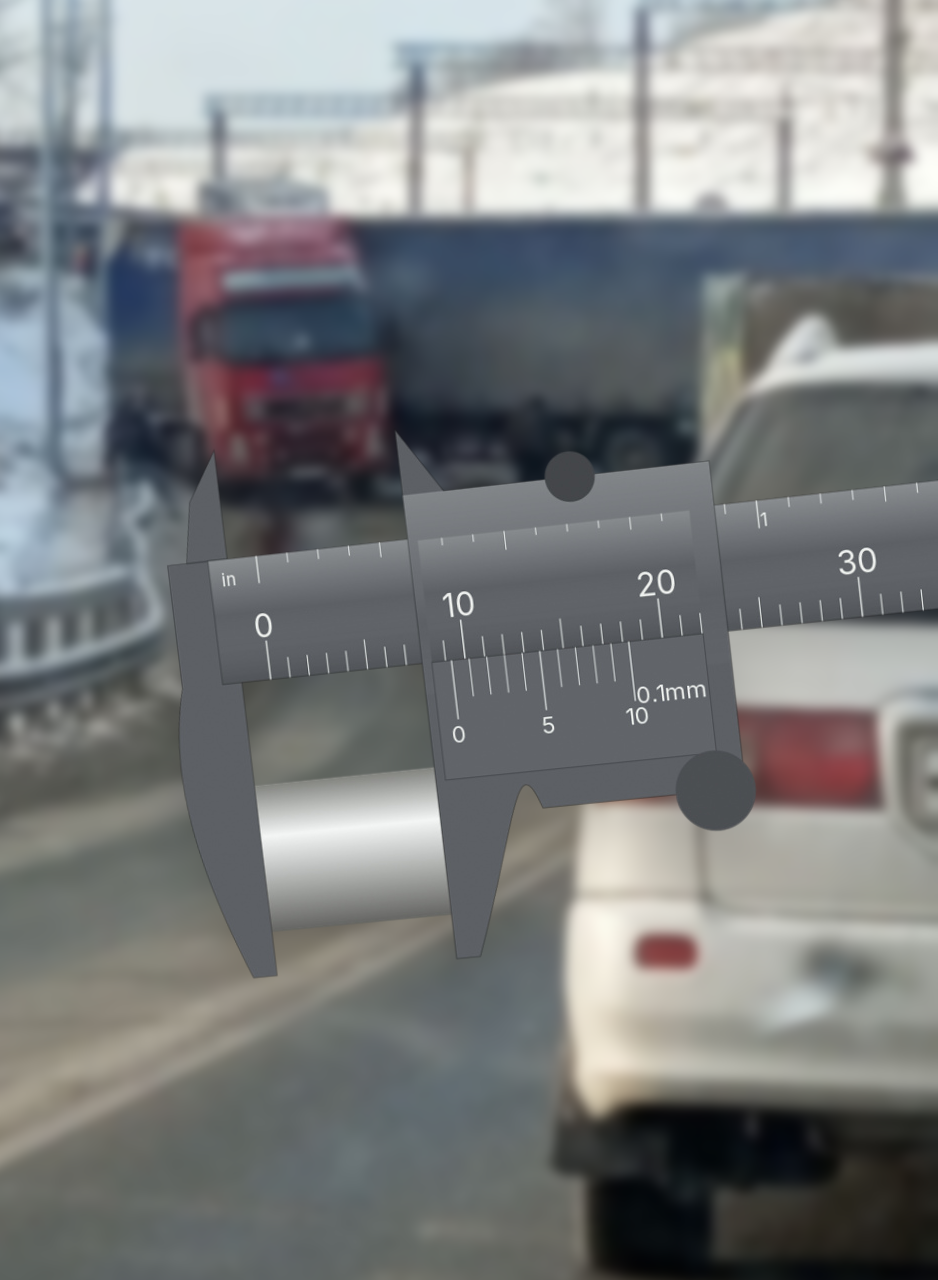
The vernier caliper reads 9.3 mm
